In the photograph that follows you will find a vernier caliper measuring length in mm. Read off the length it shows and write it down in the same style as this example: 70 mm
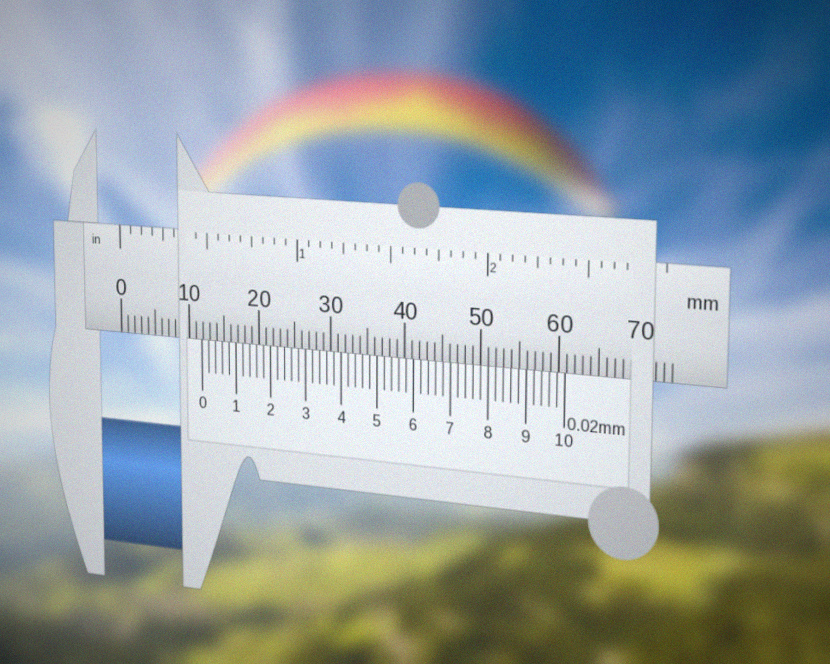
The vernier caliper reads 11.8 mm
